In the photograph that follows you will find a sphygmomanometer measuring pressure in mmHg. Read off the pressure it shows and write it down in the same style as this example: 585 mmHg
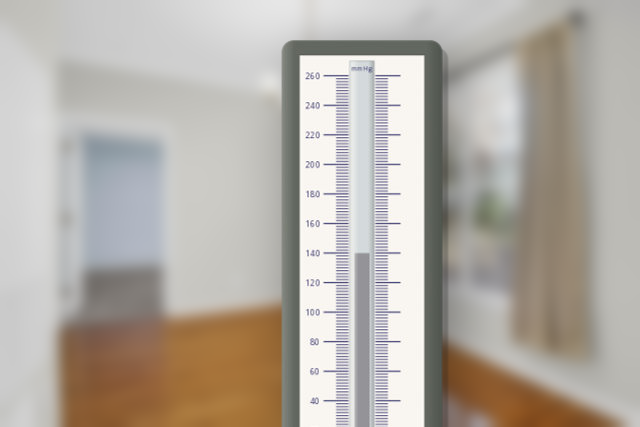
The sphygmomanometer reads 140 mmHg
